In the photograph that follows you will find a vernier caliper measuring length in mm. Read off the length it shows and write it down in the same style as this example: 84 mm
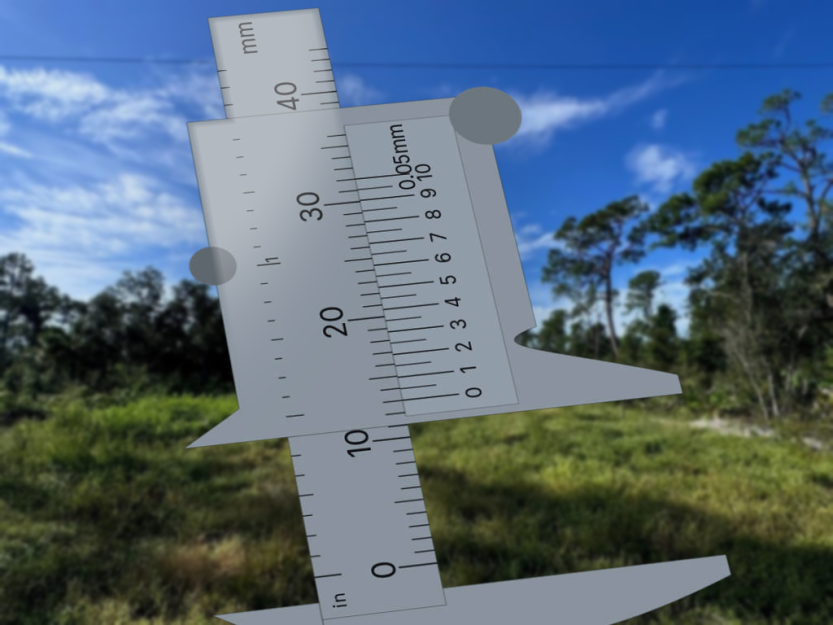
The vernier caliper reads 13.0 mm
